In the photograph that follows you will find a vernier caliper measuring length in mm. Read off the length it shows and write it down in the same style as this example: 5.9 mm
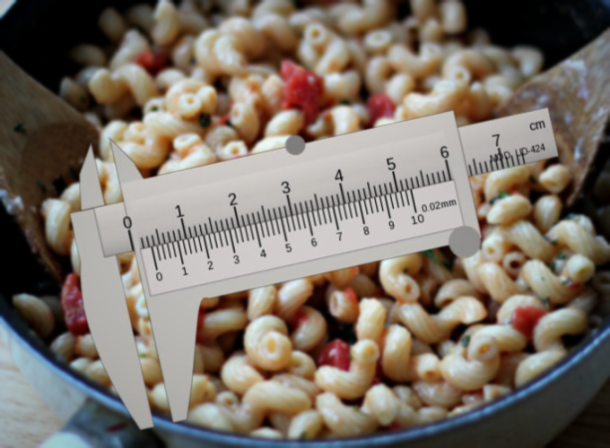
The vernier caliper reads 3.5 mm
